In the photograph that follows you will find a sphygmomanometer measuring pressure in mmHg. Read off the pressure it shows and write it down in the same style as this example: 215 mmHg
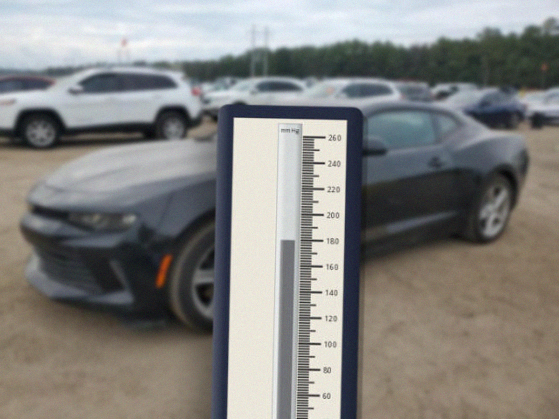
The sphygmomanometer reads 180 mmHg
